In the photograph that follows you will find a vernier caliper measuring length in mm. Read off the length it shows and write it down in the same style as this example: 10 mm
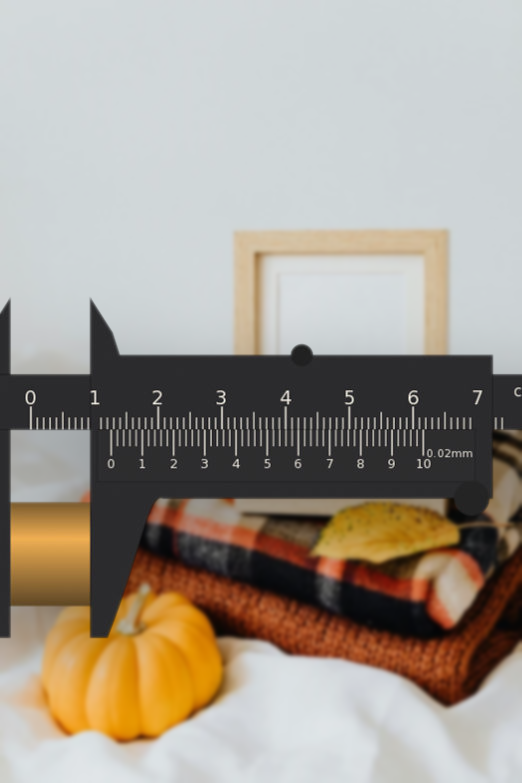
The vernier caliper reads 12.6 mm
